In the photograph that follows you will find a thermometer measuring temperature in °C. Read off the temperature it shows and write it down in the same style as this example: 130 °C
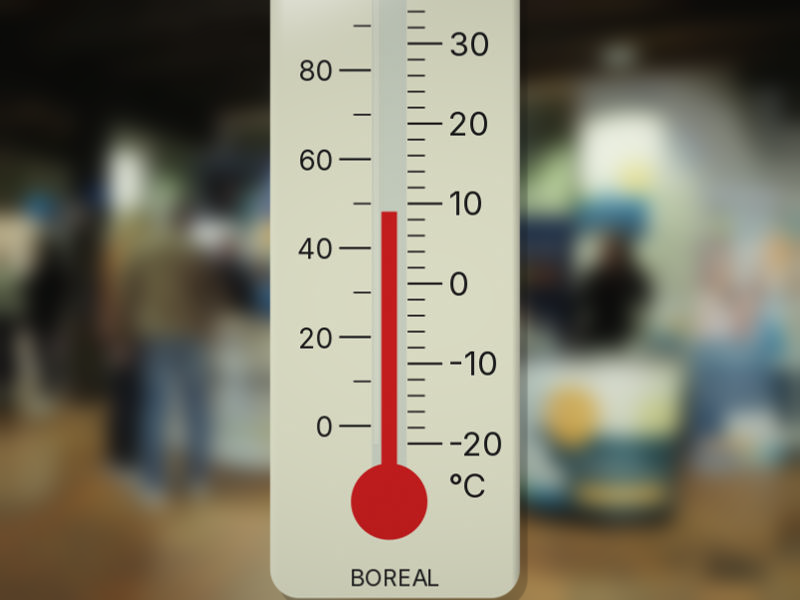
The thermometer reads 9 °C
